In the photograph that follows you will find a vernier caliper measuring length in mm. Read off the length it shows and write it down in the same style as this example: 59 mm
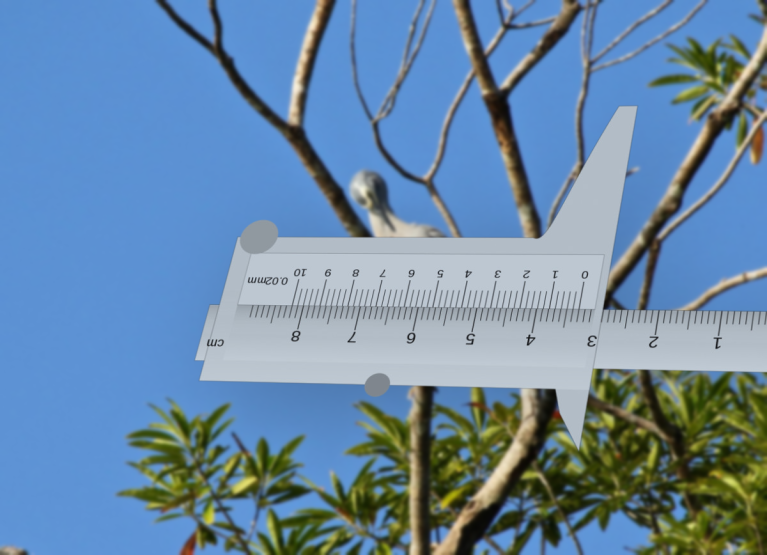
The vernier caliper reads 33.0 mm
